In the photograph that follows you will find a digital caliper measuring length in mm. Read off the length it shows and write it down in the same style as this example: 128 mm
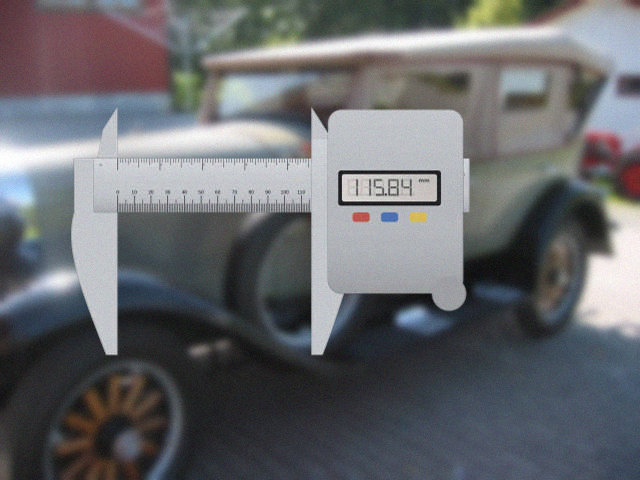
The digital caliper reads 115.84 mm
